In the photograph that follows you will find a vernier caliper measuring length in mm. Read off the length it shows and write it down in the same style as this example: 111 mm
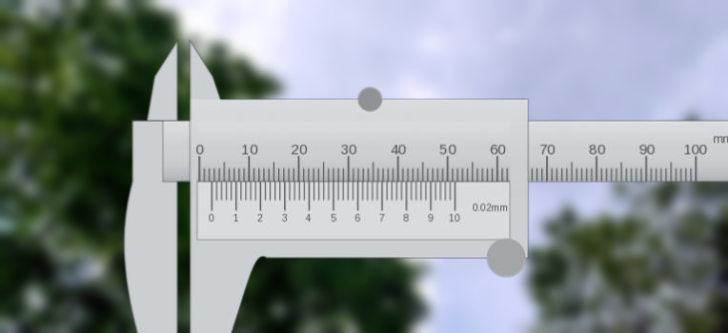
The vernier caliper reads 2.5 mm
